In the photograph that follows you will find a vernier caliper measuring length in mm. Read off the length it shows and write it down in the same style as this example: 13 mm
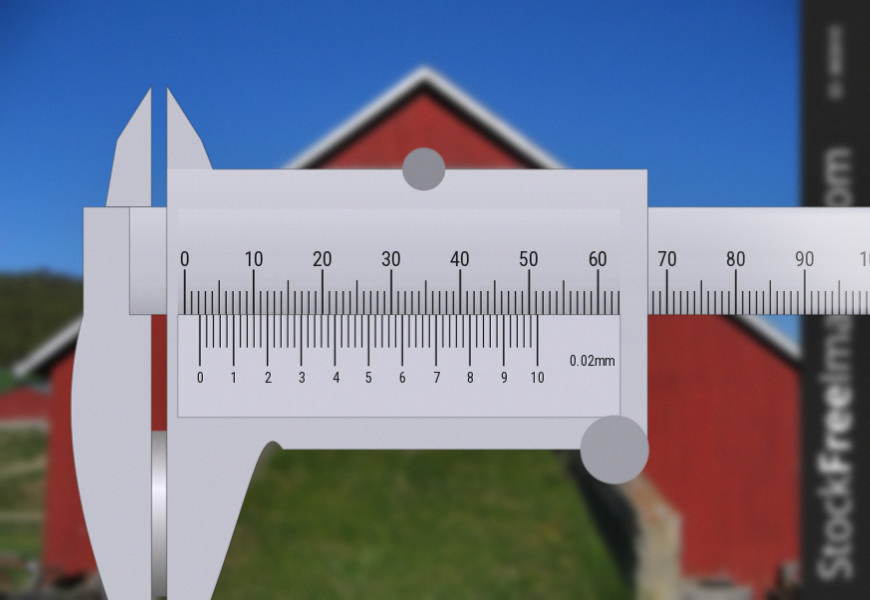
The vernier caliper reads 2.2 mm
